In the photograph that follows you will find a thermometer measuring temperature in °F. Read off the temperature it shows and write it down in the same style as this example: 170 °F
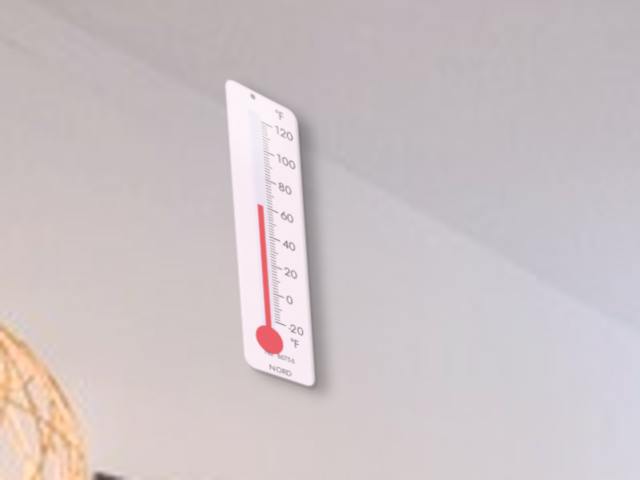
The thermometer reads 60 °F
